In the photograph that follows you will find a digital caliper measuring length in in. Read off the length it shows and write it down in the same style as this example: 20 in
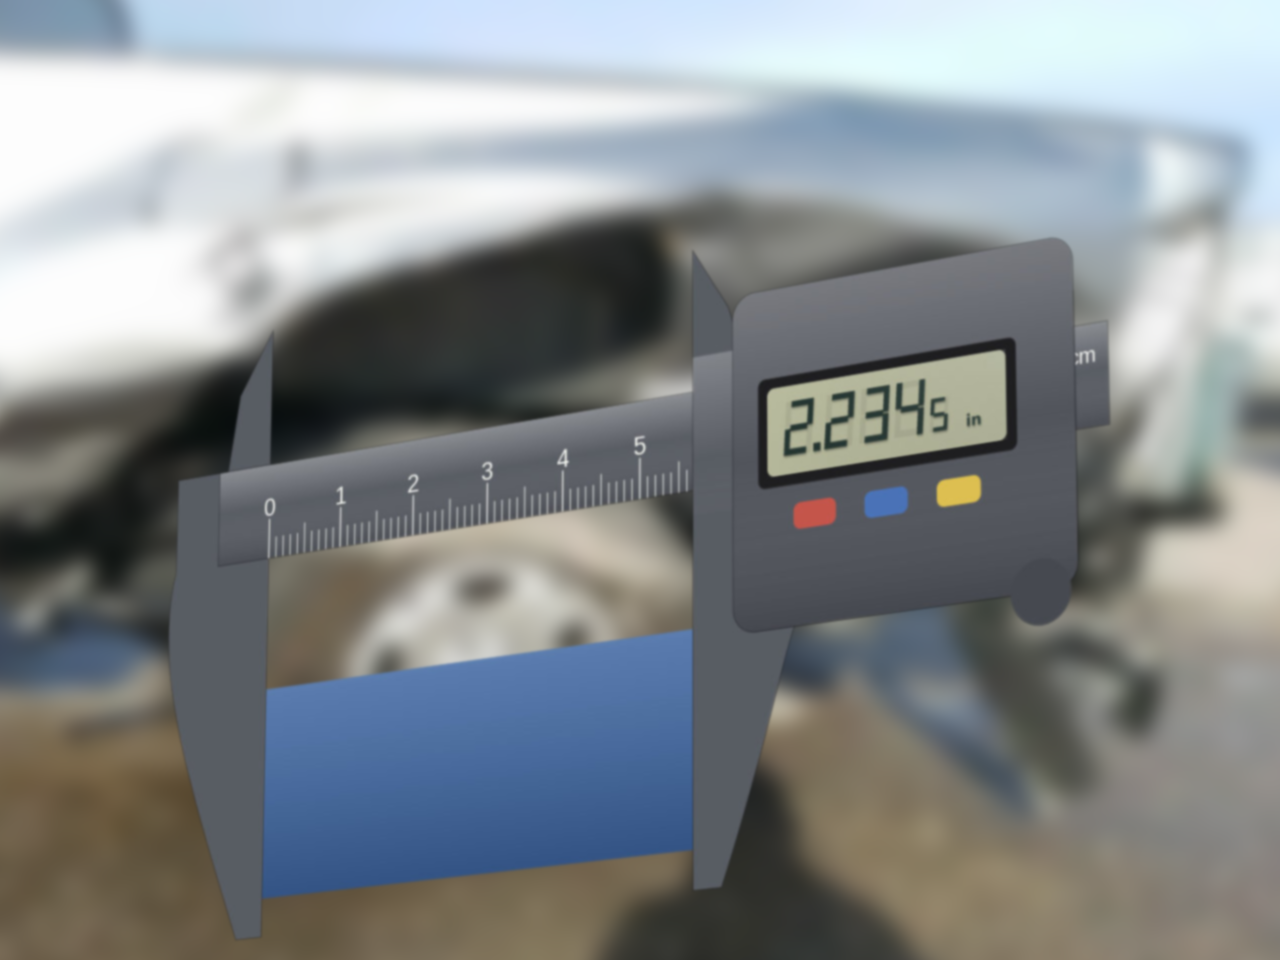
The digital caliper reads 2.2345 in
